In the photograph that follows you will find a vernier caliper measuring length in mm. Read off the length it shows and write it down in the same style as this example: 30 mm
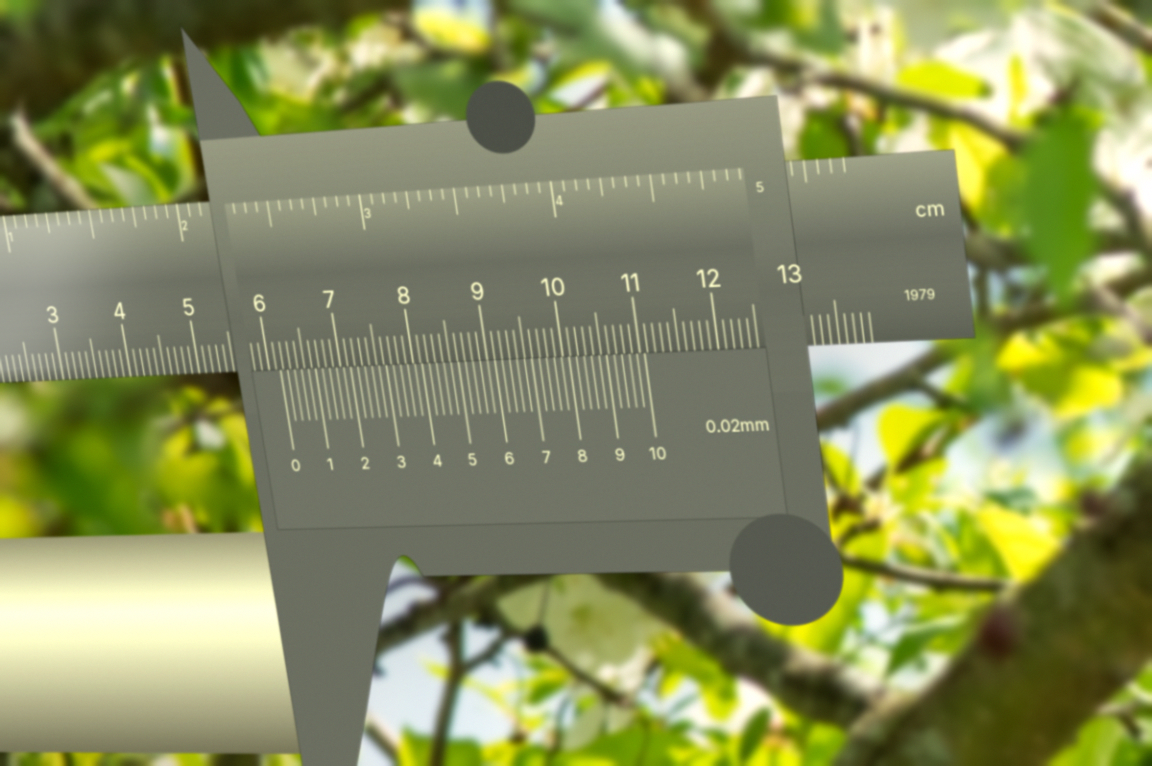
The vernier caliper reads 61.6 mm
